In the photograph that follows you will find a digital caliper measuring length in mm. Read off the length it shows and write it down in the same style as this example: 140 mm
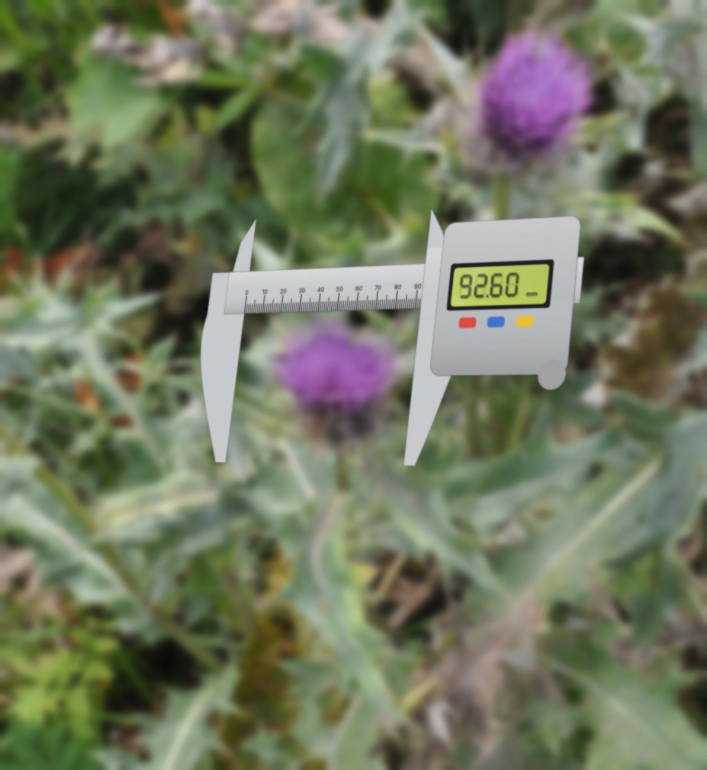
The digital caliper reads 92.60 mm
